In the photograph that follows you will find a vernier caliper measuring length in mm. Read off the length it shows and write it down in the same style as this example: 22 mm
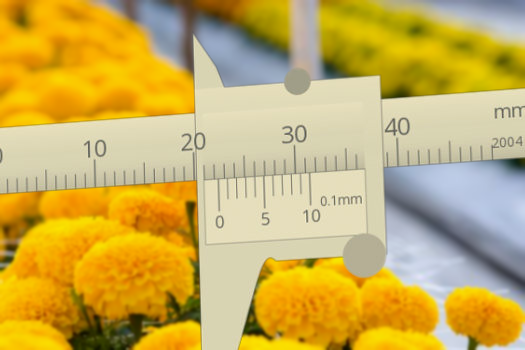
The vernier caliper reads 22.4 mm
